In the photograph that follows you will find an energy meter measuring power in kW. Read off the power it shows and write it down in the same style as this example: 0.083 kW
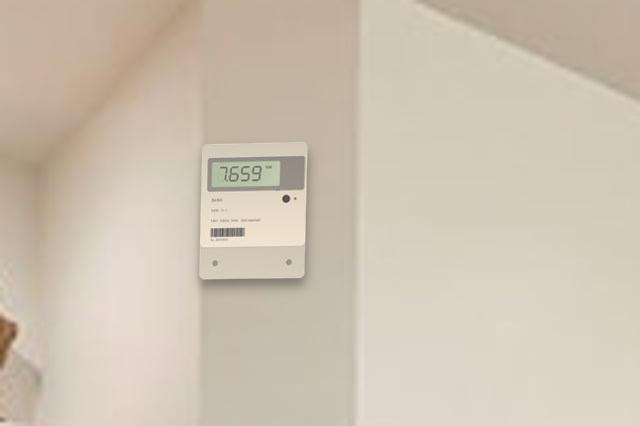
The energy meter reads 7.659 kW
